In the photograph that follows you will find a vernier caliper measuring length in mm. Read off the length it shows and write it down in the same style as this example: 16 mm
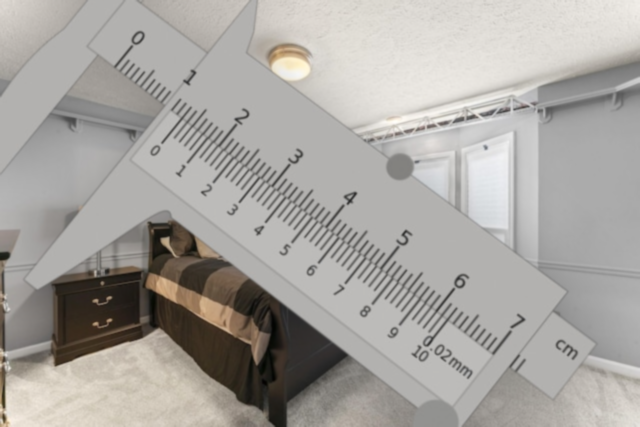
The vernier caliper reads 13.0 mm
